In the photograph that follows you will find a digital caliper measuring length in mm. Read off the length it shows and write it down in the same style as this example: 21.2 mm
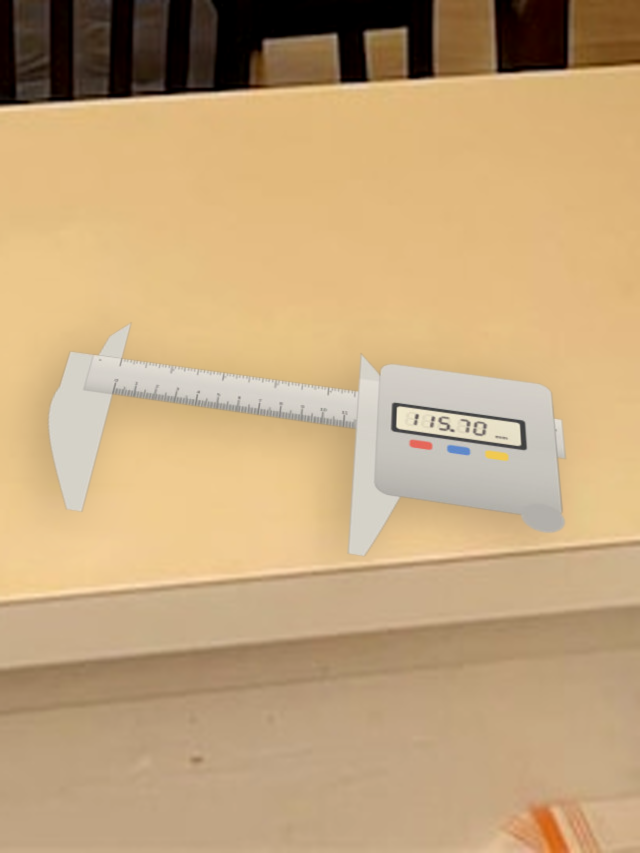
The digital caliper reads 115.70 mm
